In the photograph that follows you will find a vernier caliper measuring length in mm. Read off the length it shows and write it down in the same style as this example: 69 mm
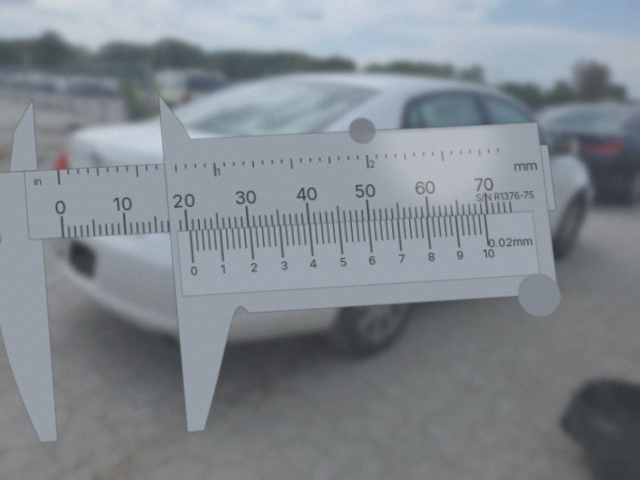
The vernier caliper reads 20.5 mm
